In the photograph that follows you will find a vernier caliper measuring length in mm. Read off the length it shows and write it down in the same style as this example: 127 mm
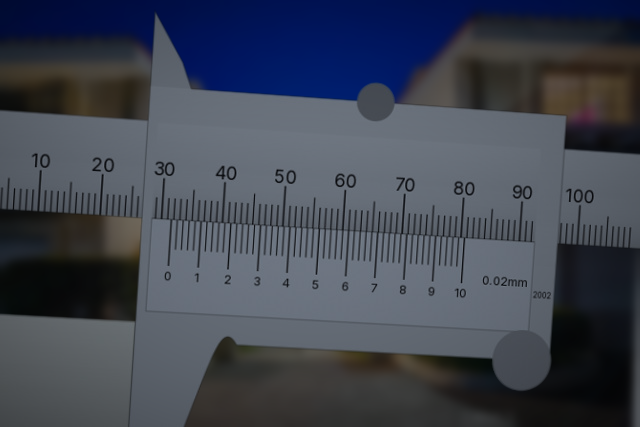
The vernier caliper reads 31.6 mm
